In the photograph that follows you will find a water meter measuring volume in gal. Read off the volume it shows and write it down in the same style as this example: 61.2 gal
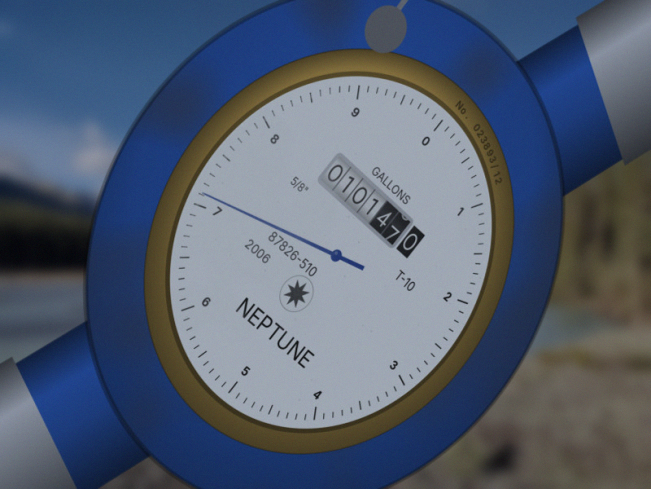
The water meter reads 101467.1 gal
